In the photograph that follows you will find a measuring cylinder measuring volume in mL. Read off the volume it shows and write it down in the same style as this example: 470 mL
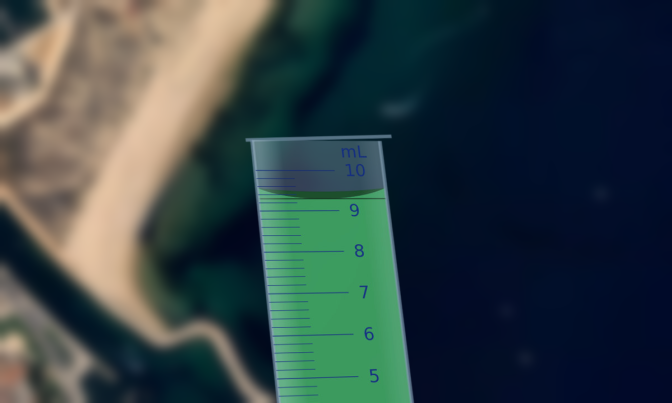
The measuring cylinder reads 9.3 mL
